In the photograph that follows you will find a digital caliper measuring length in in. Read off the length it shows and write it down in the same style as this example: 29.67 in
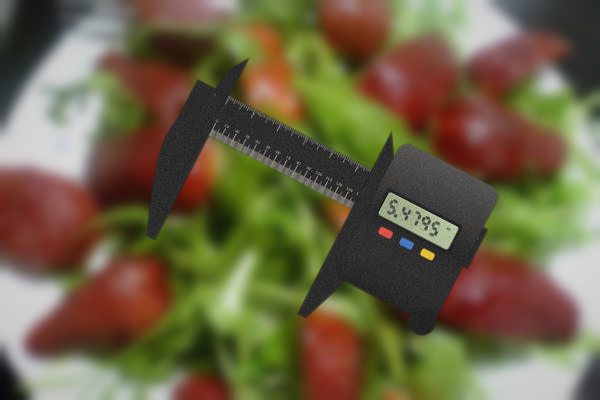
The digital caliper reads 5.4795 in
